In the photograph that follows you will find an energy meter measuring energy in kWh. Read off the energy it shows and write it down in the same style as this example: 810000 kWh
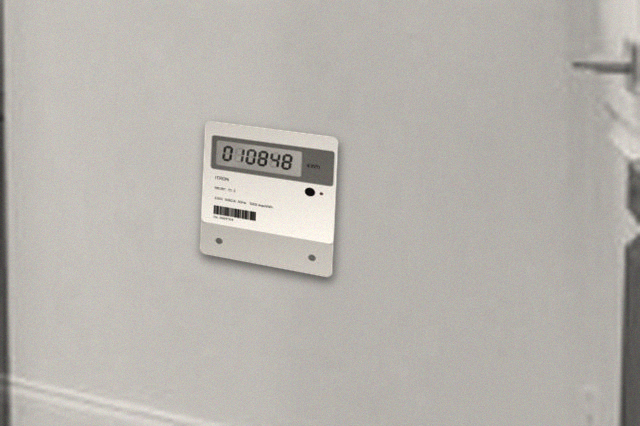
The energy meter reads 10848 kWh
